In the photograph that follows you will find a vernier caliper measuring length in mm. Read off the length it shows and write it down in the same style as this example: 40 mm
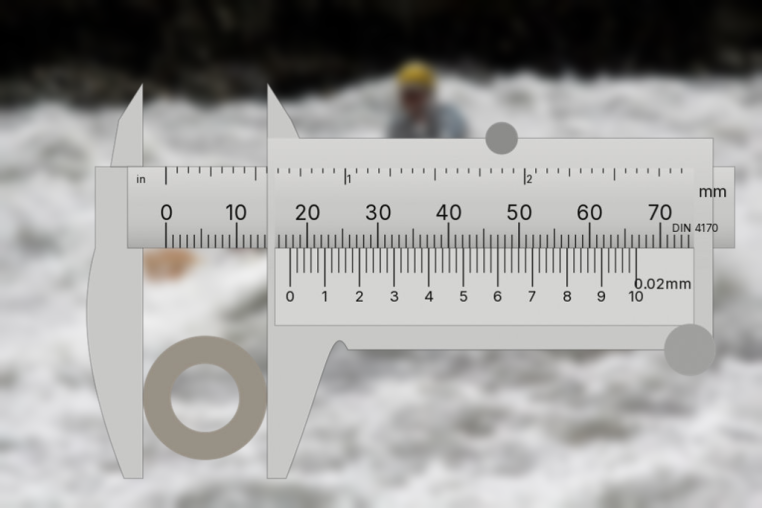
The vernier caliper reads 17.6 mm
